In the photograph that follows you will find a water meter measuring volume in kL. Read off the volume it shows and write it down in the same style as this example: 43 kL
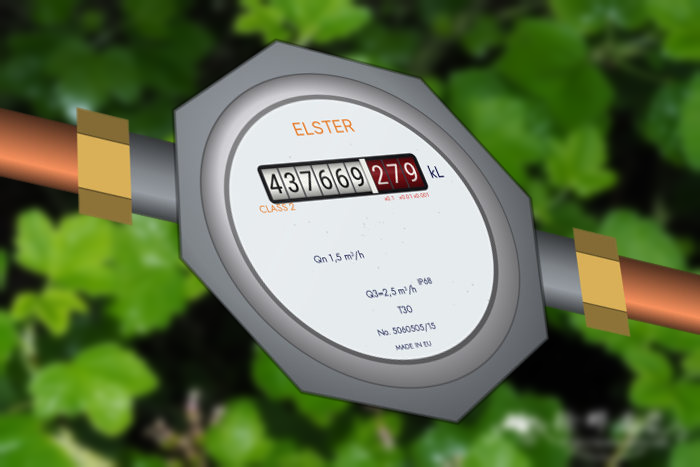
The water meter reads 437669.279 kL
